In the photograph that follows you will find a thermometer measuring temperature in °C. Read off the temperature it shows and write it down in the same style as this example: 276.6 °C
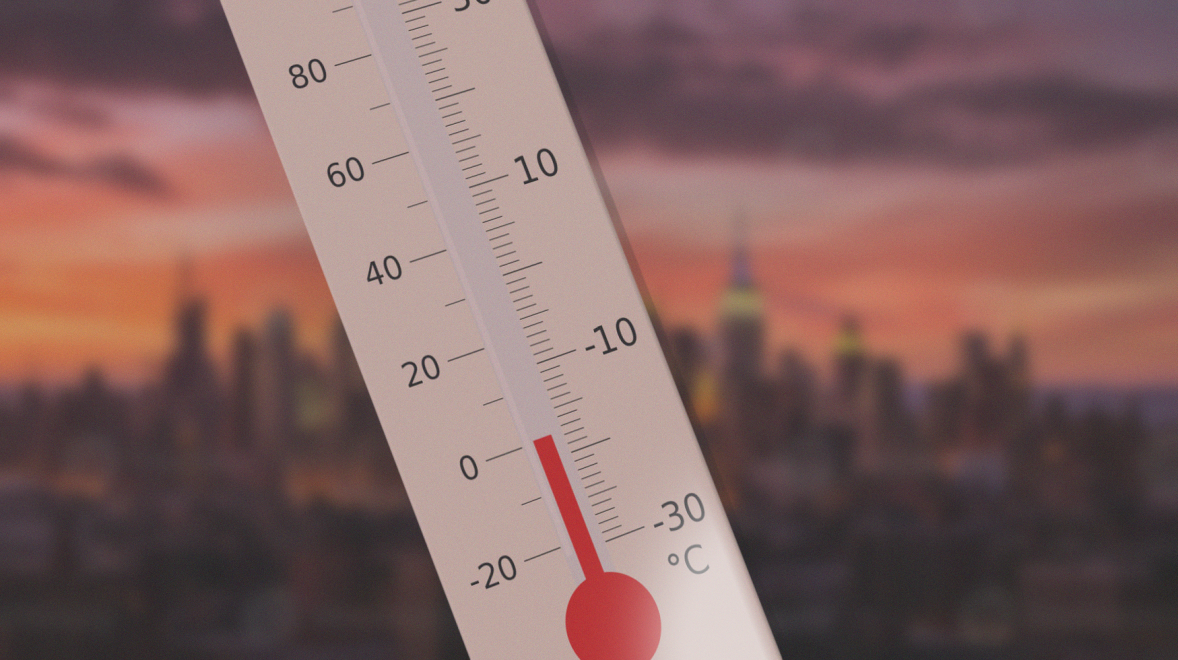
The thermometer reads -17.5 °C
